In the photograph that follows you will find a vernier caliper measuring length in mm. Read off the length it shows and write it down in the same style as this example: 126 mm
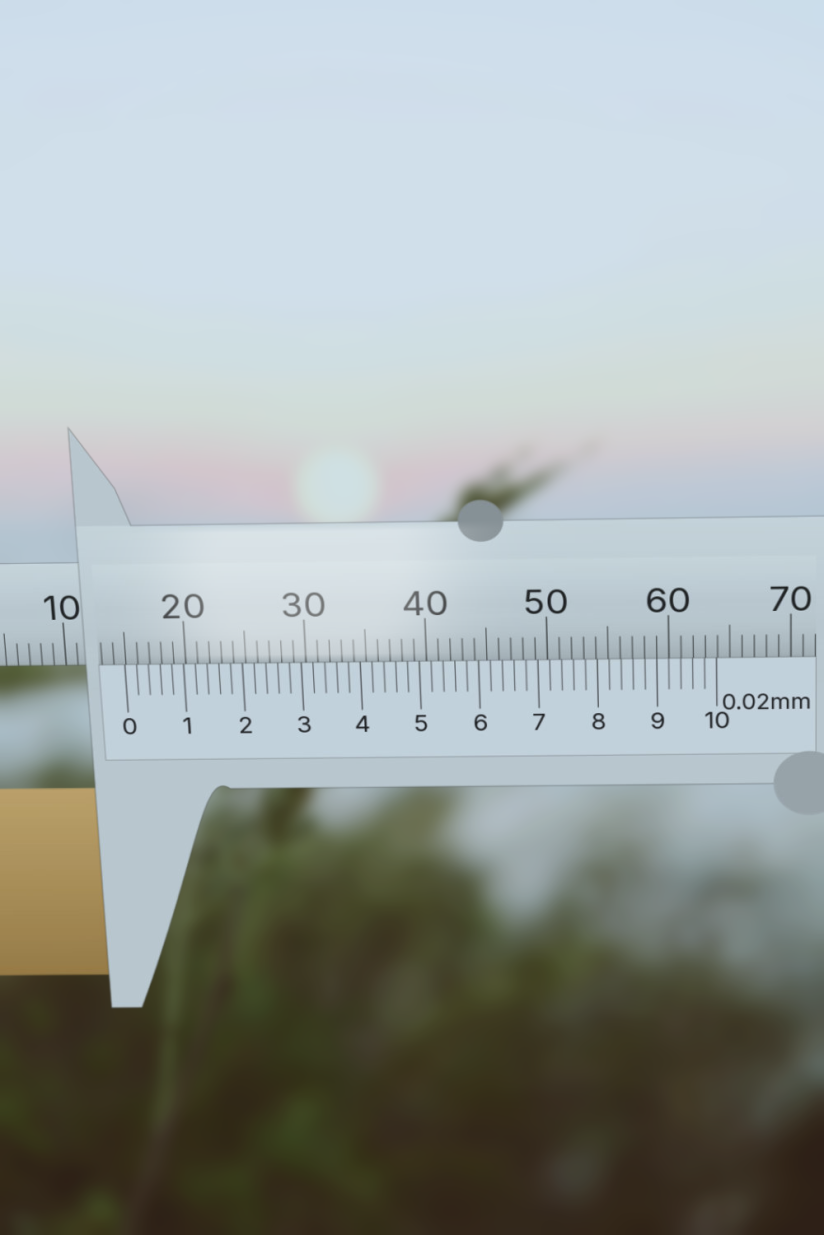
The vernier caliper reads 14.9 mm
